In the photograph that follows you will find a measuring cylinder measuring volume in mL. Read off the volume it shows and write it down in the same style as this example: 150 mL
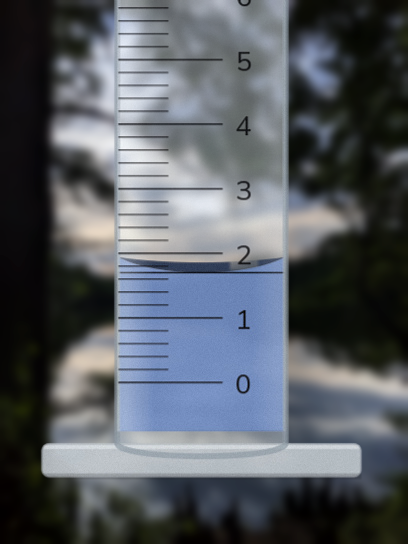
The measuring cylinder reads 1.7 mL
